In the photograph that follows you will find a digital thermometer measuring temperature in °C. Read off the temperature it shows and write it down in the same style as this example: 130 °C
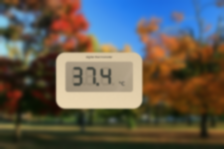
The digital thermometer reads 37.4 °C
